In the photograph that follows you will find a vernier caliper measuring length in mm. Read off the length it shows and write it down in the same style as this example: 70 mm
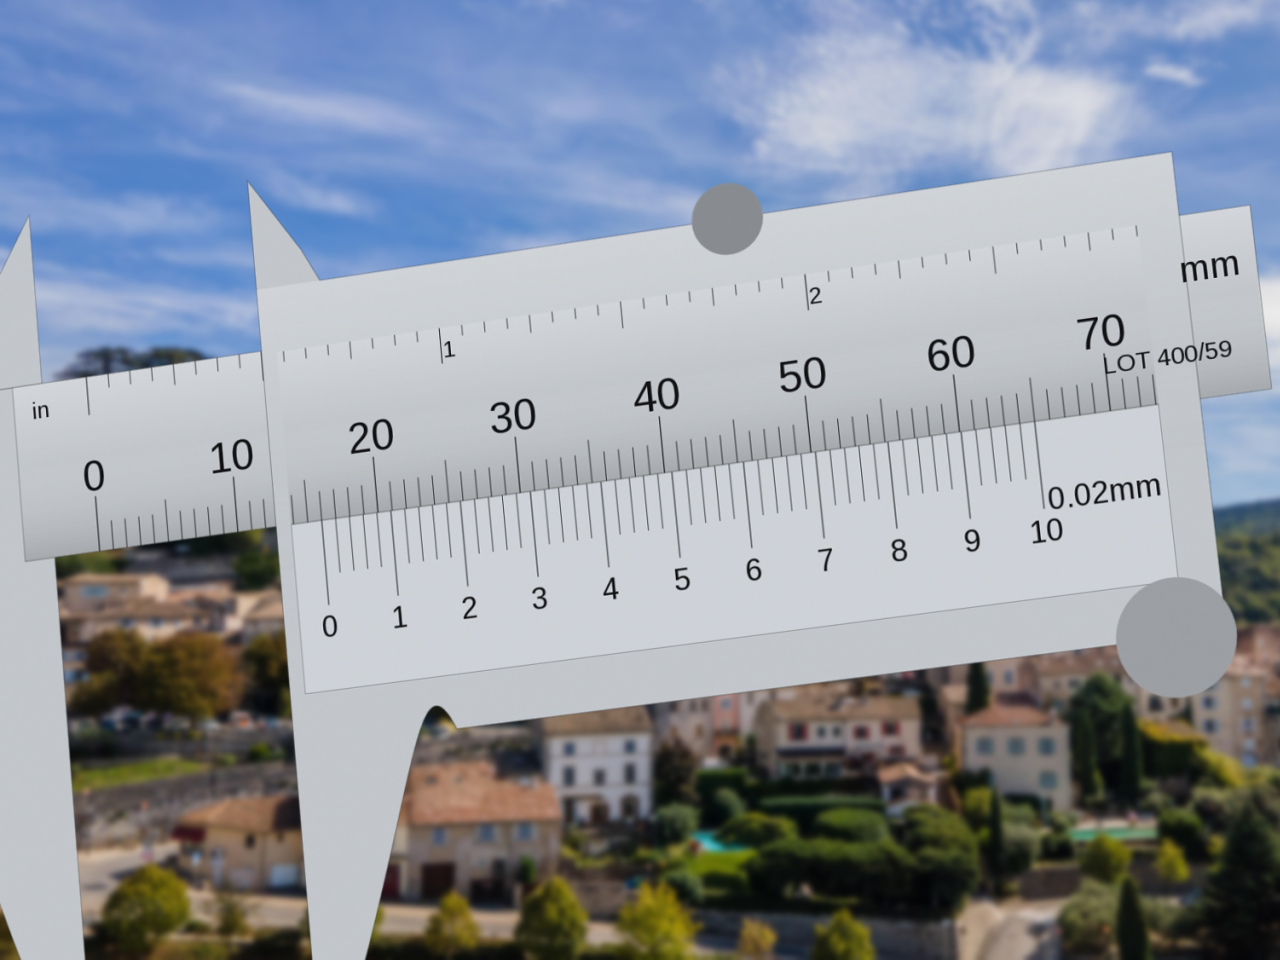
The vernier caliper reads 16.0 mm
